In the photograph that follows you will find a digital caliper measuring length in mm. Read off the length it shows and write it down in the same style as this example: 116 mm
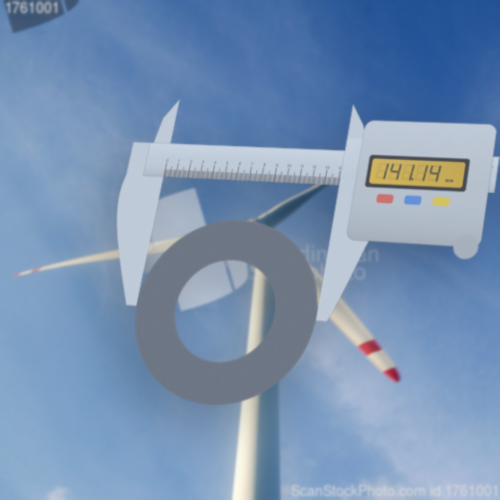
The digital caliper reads 141.14 mm
